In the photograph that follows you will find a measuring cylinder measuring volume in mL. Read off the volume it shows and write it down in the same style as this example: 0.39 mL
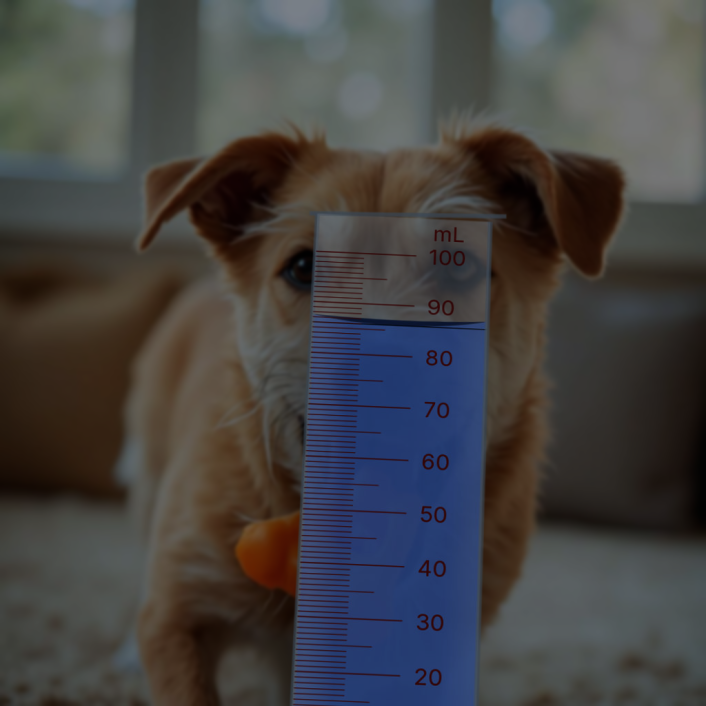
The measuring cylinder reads 86 mL
